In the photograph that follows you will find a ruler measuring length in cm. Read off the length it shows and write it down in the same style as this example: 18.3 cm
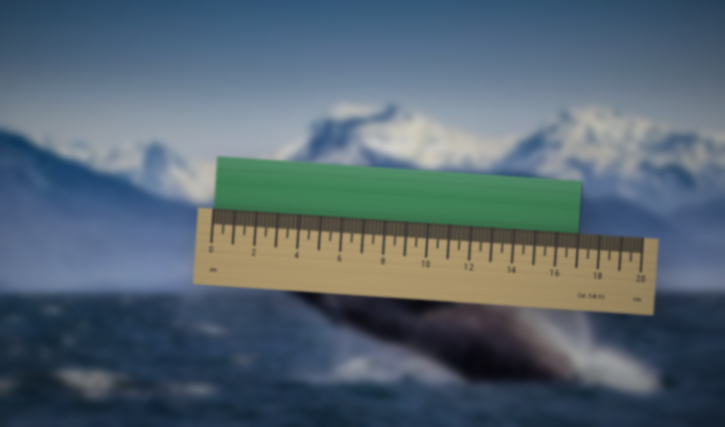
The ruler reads 17 cm
